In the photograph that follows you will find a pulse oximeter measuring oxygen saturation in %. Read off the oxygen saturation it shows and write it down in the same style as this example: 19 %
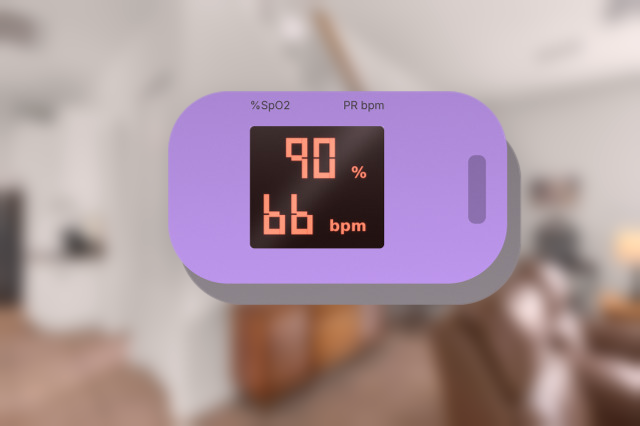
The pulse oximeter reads 90 %
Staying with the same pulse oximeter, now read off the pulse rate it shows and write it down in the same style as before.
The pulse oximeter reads 66 bpm
